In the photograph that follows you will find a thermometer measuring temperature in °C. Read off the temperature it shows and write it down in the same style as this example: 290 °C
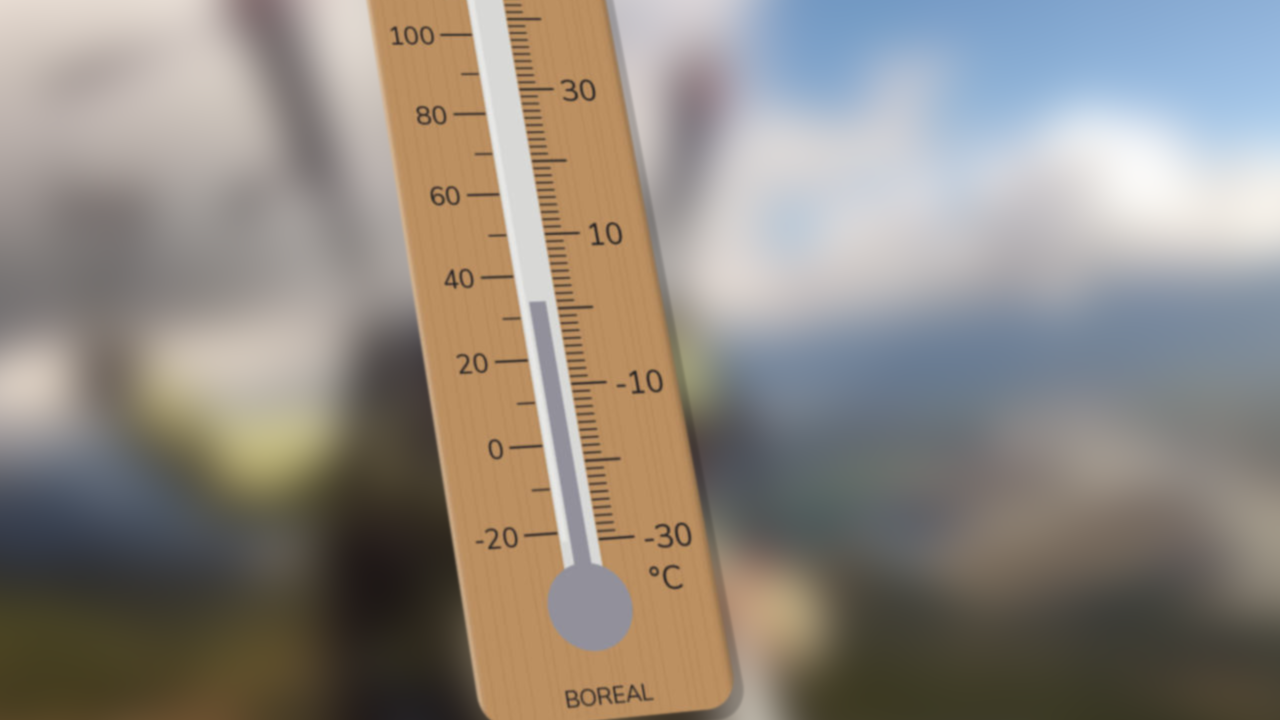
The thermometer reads 1 °C
